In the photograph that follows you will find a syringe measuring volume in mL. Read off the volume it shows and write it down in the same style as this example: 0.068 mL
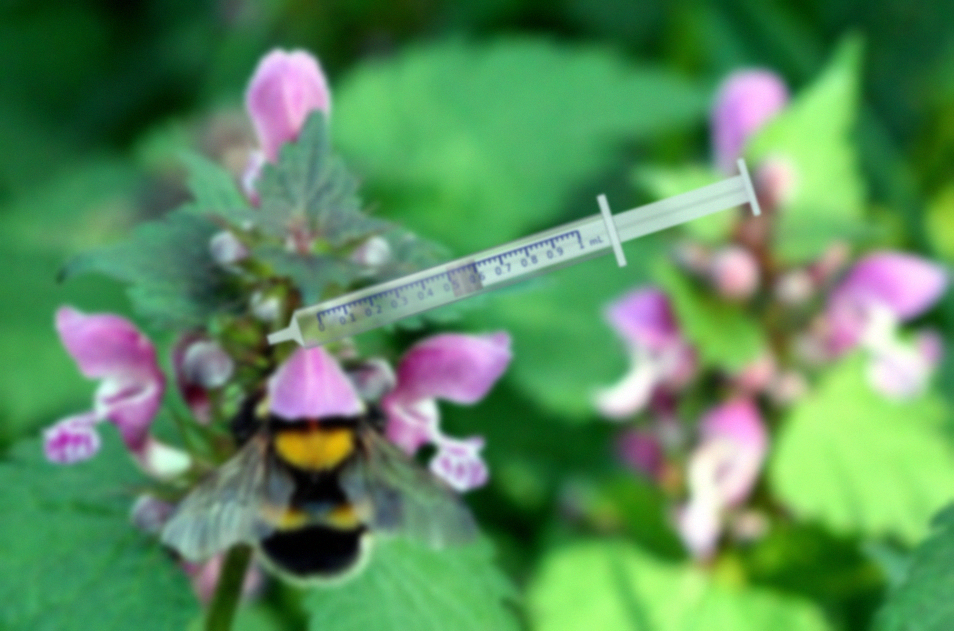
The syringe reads 0.5 mL
